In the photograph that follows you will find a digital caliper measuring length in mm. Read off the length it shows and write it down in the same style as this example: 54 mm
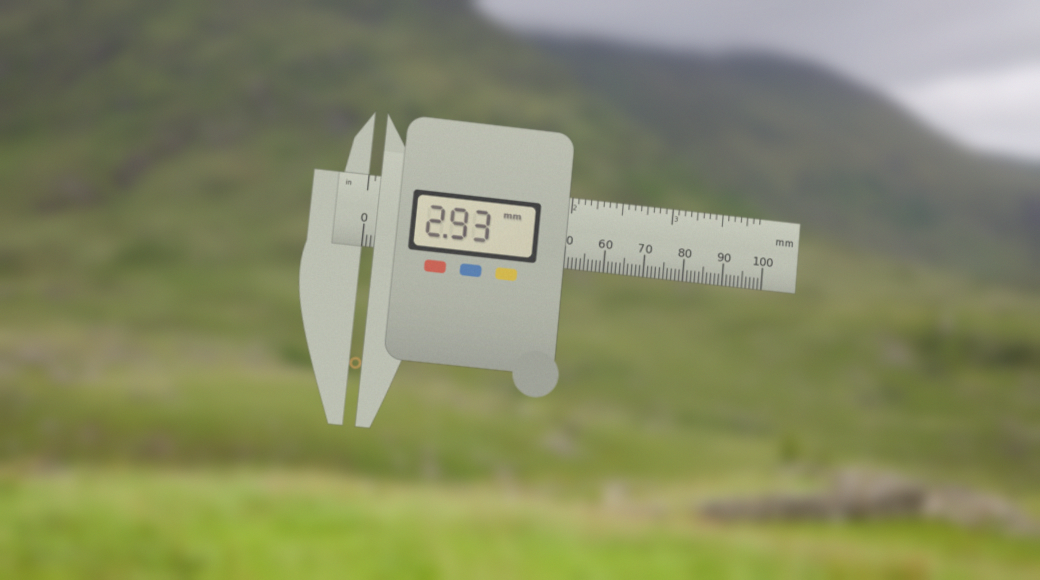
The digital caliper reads 2.93 mm
